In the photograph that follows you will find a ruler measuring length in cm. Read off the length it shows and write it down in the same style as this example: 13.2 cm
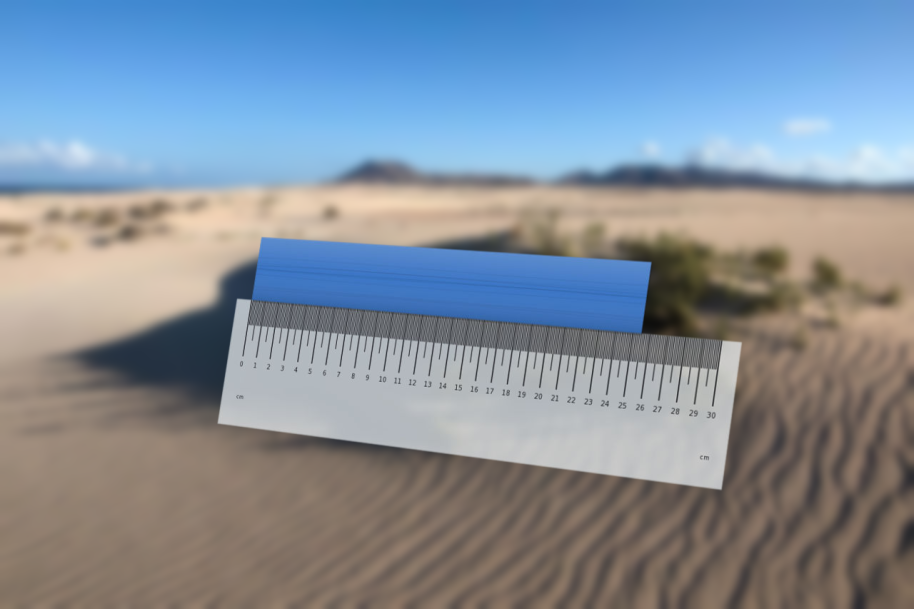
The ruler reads 25.5 cm
